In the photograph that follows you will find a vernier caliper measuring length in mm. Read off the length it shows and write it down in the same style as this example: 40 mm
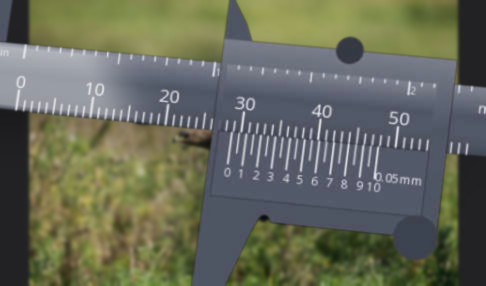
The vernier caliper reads 28.8 mm
